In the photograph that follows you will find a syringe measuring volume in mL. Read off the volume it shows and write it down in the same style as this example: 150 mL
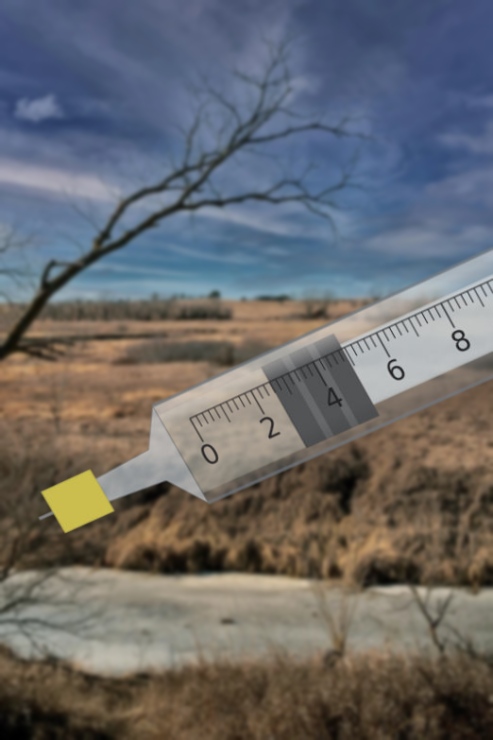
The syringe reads 2.6 mL
